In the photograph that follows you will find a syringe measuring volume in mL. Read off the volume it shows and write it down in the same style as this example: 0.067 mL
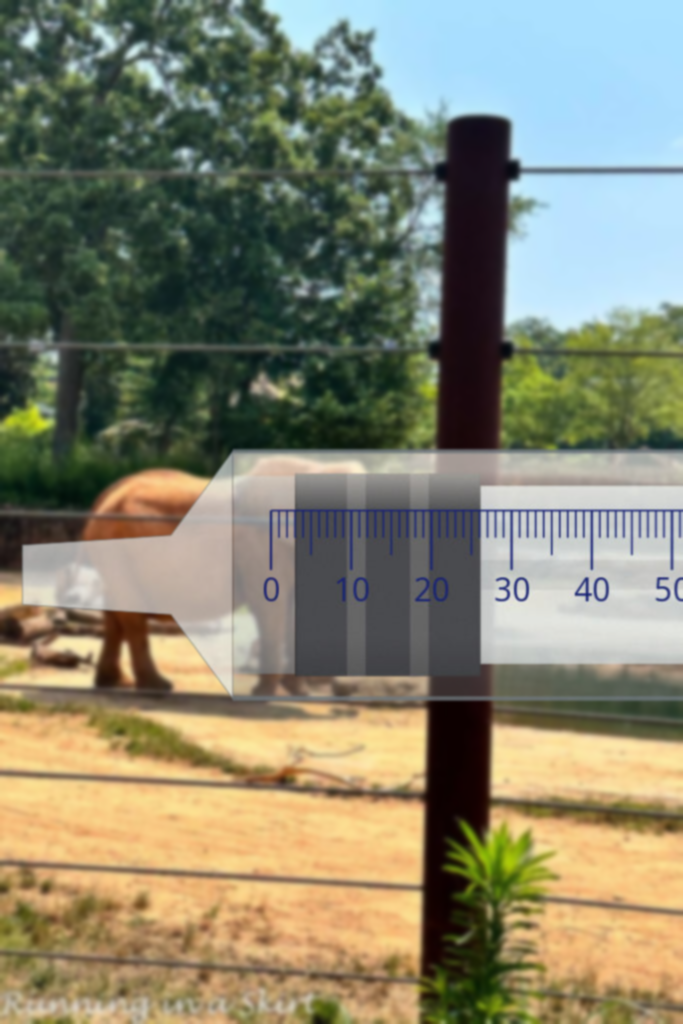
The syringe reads 3 mL
